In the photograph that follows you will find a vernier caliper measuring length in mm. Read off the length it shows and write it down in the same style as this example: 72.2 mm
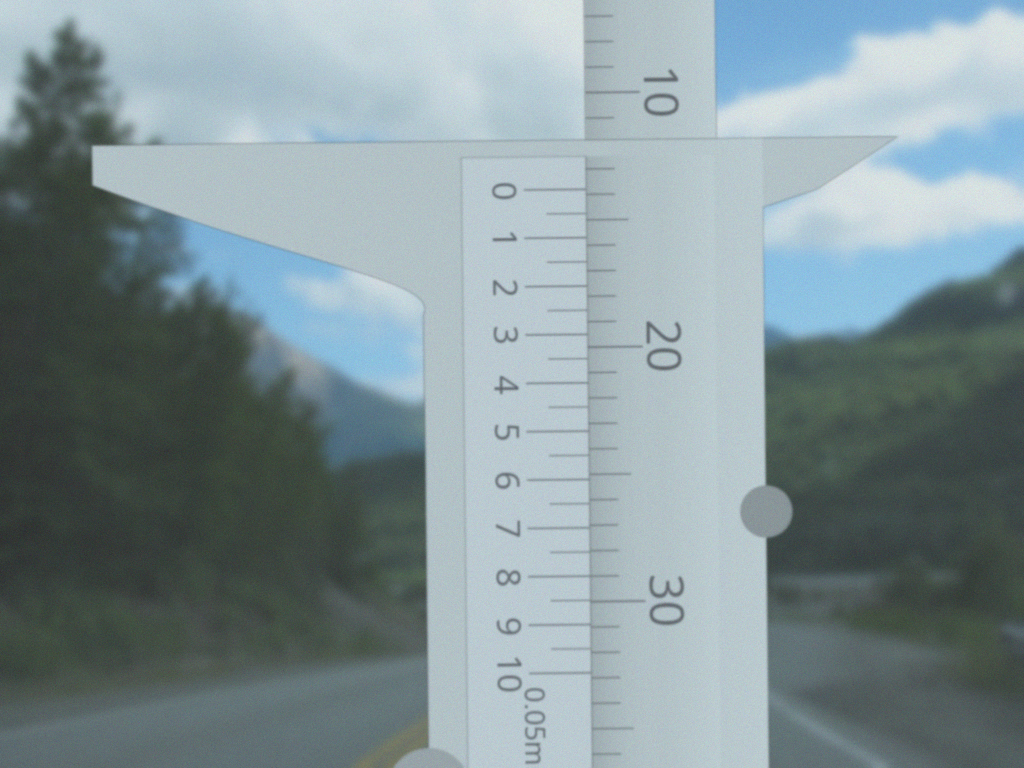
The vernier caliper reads 13.8 mm
